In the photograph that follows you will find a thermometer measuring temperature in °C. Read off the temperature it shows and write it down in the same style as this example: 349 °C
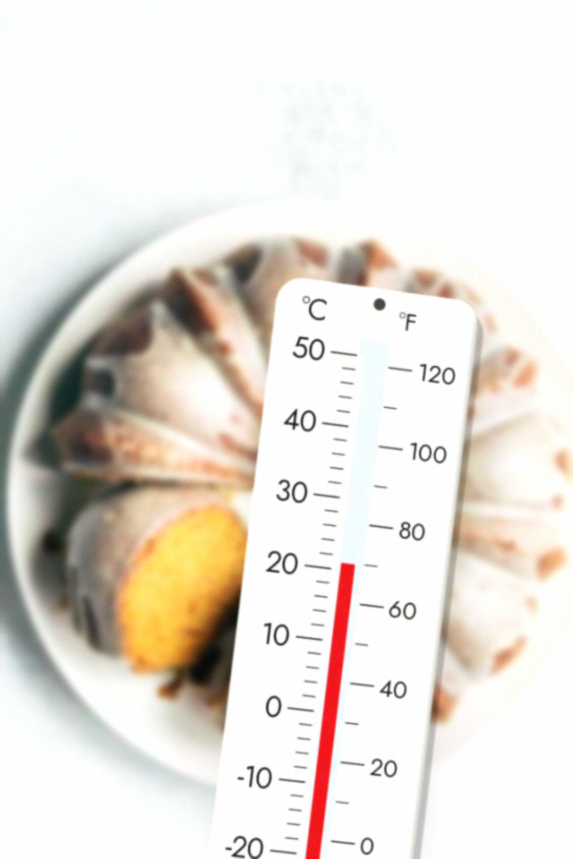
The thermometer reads 21 °C
